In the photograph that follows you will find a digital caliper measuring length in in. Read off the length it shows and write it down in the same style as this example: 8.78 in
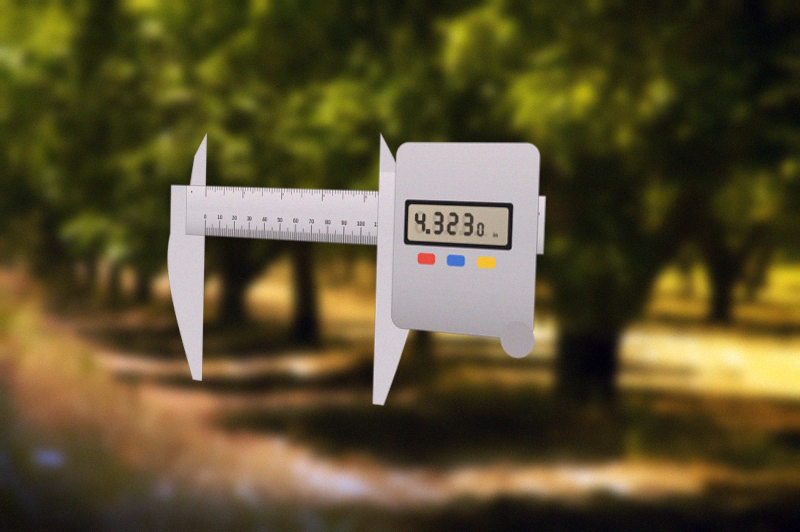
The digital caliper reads 4.3230 in
